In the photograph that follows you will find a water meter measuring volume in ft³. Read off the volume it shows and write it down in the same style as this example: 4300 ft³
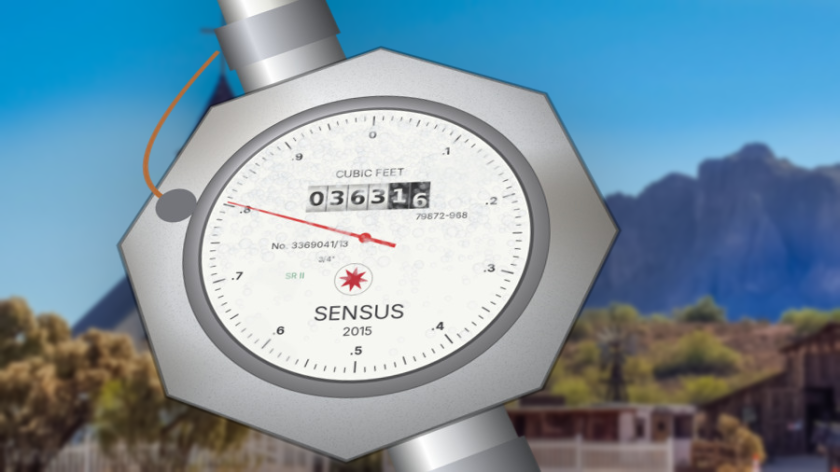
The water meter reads 36315.80 ft³
